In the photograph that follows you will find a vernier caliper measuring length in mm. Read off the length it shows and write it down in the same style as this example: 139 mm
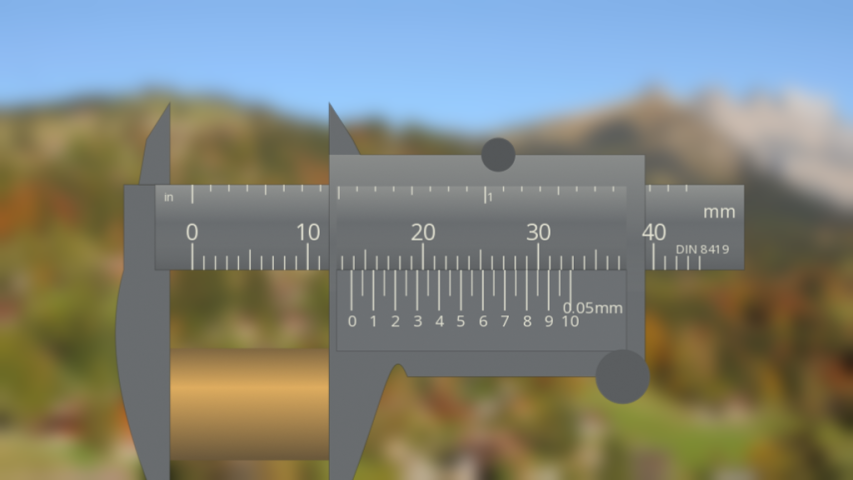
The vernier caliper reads 13.8 mm
